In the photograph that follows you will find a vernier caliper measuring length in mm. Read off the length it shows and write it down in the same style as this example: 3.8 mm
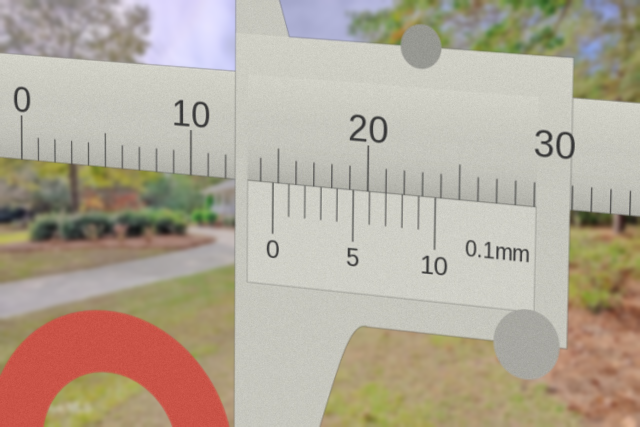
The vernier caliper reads 14.7 mm
